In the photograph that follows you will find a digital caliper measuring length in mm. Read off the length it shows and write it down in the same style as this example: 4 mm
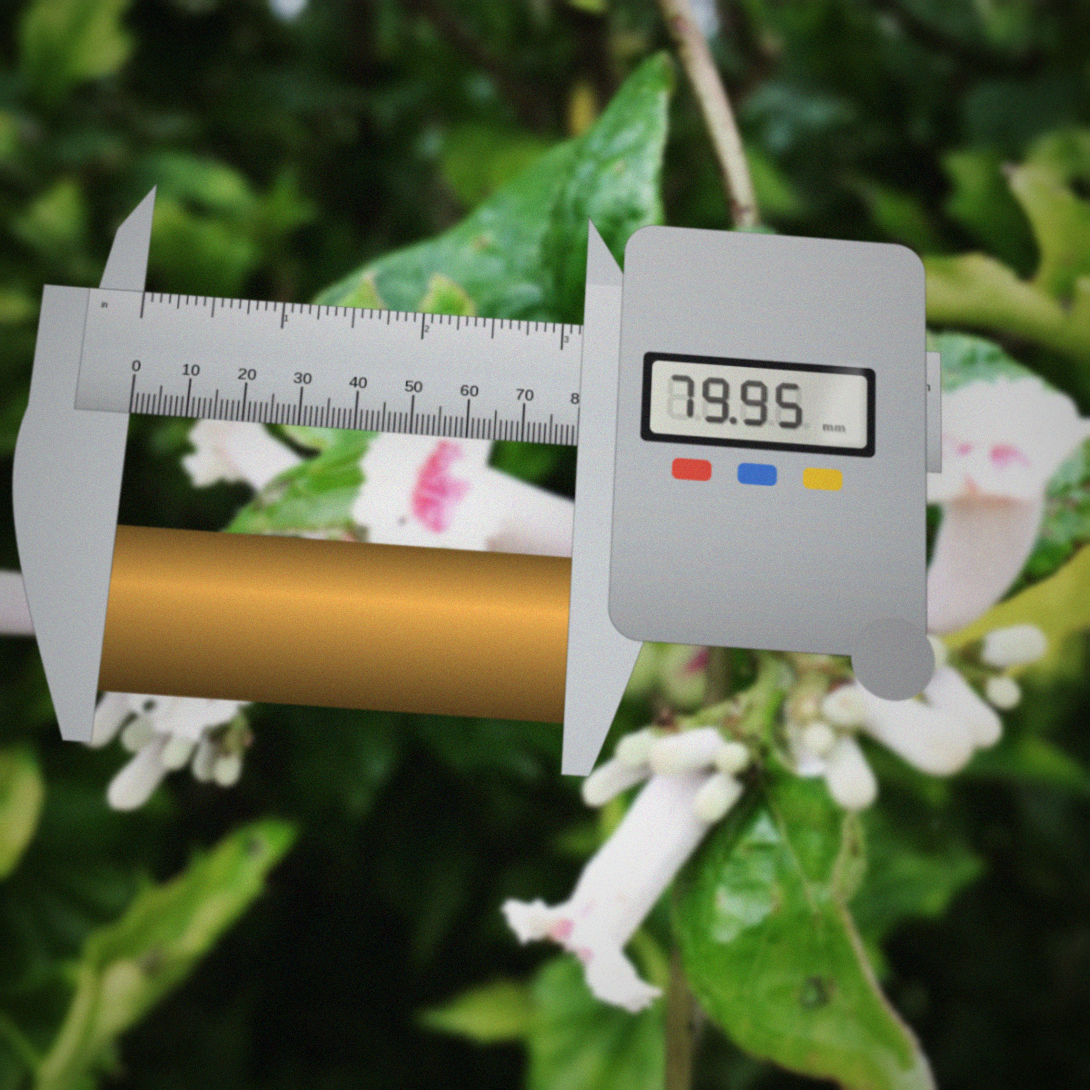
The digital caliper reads 79.95 mm
